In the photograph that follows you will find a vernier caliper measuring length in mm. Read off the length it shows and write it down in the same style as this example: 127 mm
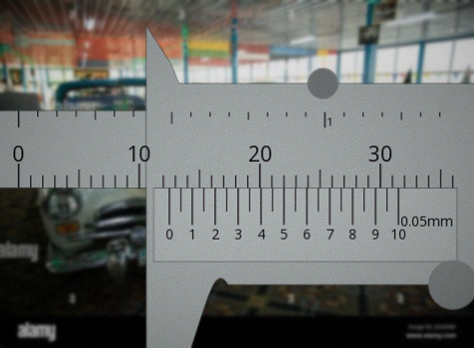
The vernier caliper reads 12.5 mm
